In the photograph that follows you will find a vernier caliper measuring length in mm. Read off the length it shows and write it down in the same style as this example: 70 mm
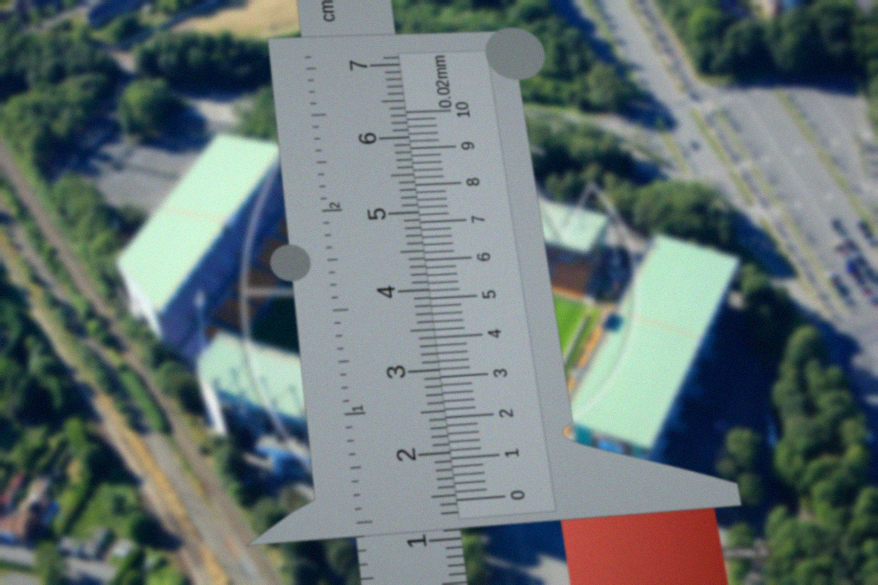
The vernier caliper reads 14.4 mm
